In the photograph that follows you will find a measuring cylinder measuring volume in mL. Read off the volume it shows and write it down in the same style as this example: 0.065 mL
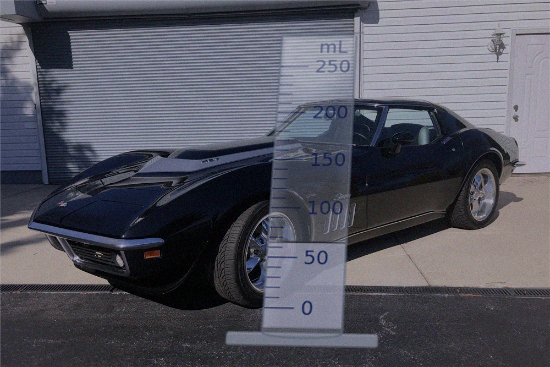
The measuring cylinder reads 65 mL
